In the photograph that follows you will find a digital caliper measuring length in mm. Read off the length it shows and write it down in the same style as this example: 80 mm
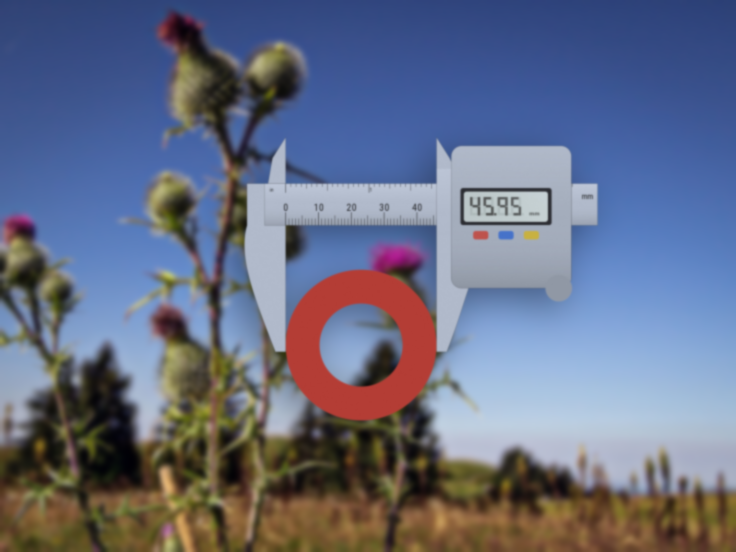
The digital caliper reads 45.95 mm
